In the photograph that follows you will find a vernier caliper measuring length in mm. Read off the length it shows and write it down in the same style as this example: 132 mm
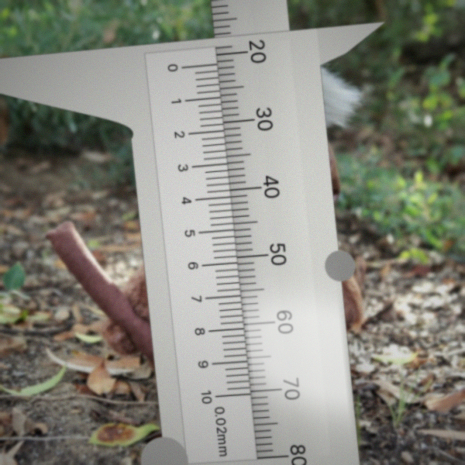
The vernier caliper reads 21.4 mm
